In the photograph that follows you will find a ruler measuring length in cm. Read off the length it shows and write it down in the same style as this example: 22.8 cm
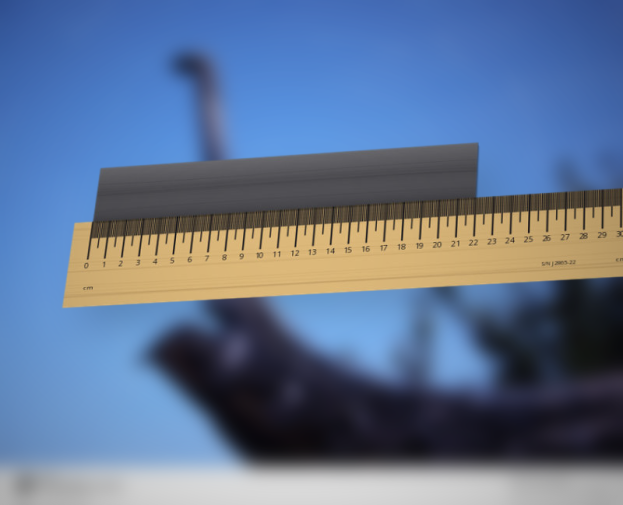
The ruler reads 22 cm
